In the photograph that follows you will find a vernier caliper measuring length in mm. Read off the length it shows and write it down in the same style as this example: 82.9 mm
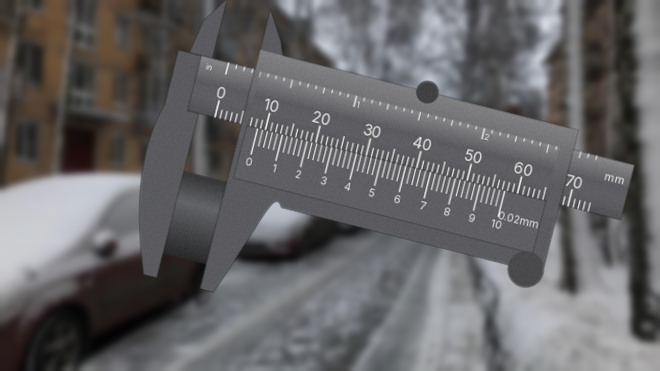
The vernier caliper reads 8.5 mm
